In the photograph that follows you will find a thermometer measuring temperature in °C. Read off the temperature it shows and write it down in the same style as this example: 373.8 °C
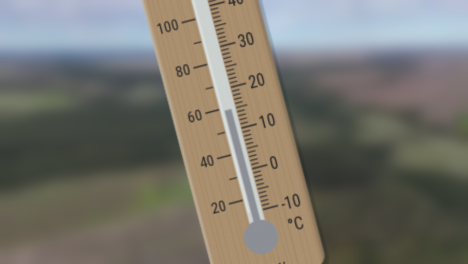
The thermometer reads 15 °C
